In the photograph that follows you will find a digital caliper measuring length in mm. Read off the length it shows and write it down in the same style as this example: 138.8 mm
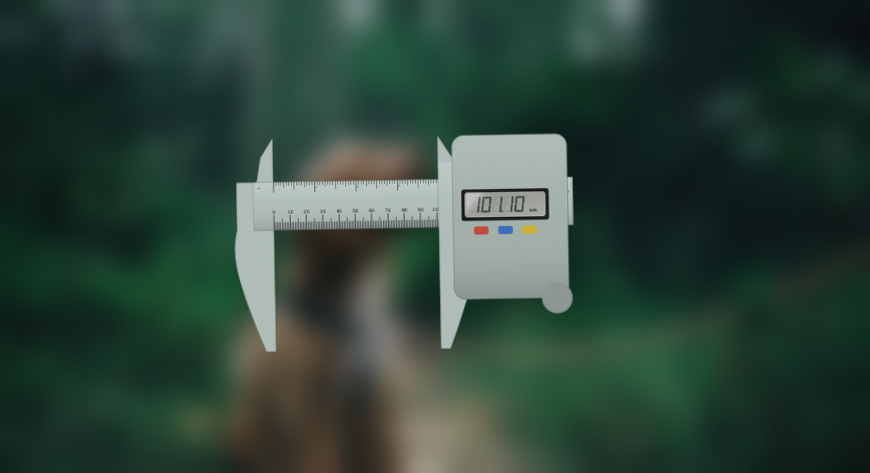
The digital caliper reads 101.10 mm
